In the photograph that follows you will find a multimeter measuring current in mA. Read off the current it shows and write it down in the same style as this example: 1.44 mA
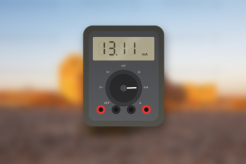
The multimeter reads 13.11 mA
